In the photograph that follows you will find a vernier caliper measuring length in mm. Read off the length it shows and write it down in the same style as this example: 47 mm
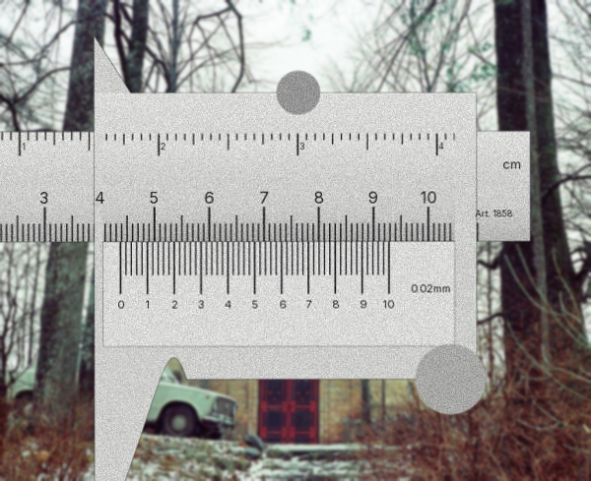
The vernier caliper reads 43.8 mm
